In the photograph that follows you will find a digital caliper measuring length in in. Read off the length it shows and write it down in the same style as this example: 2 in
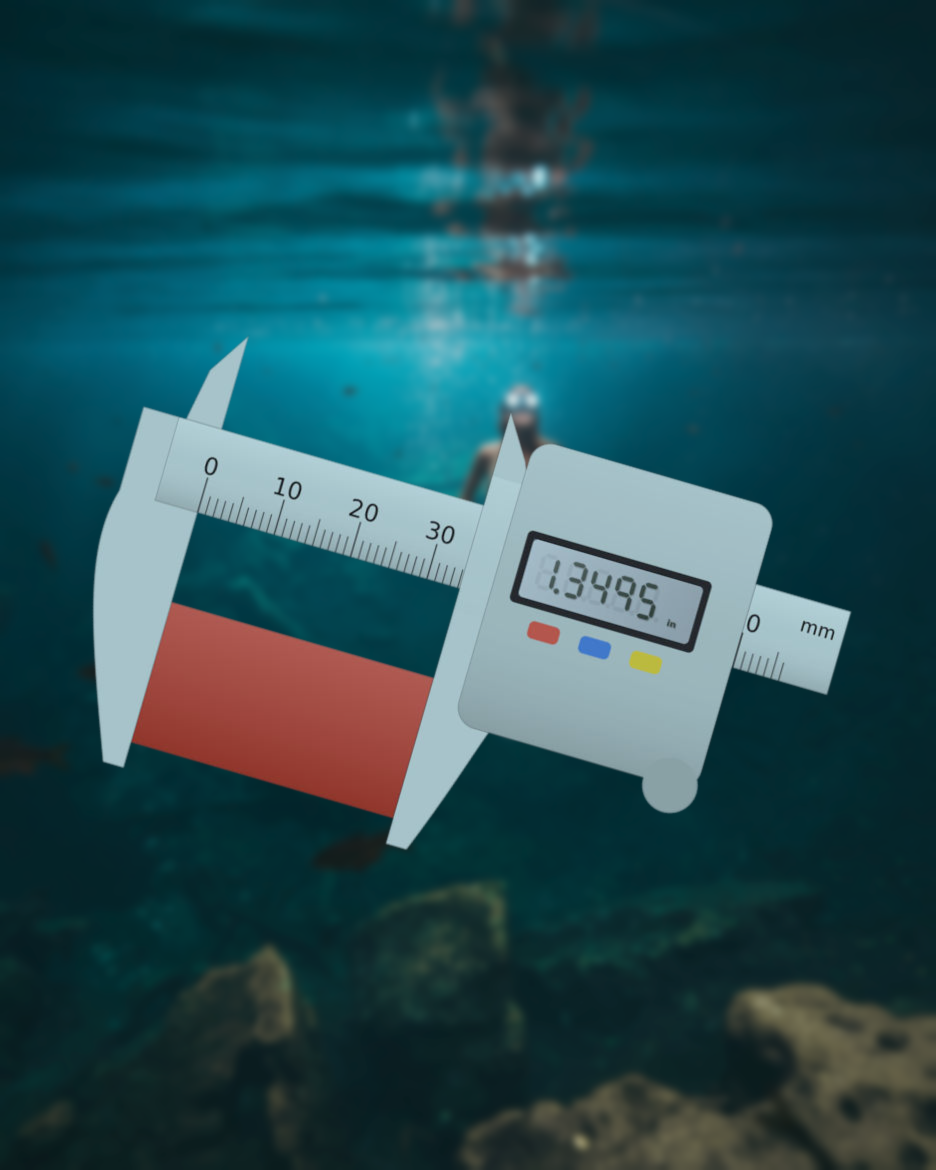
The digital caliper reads 1.3495 in
